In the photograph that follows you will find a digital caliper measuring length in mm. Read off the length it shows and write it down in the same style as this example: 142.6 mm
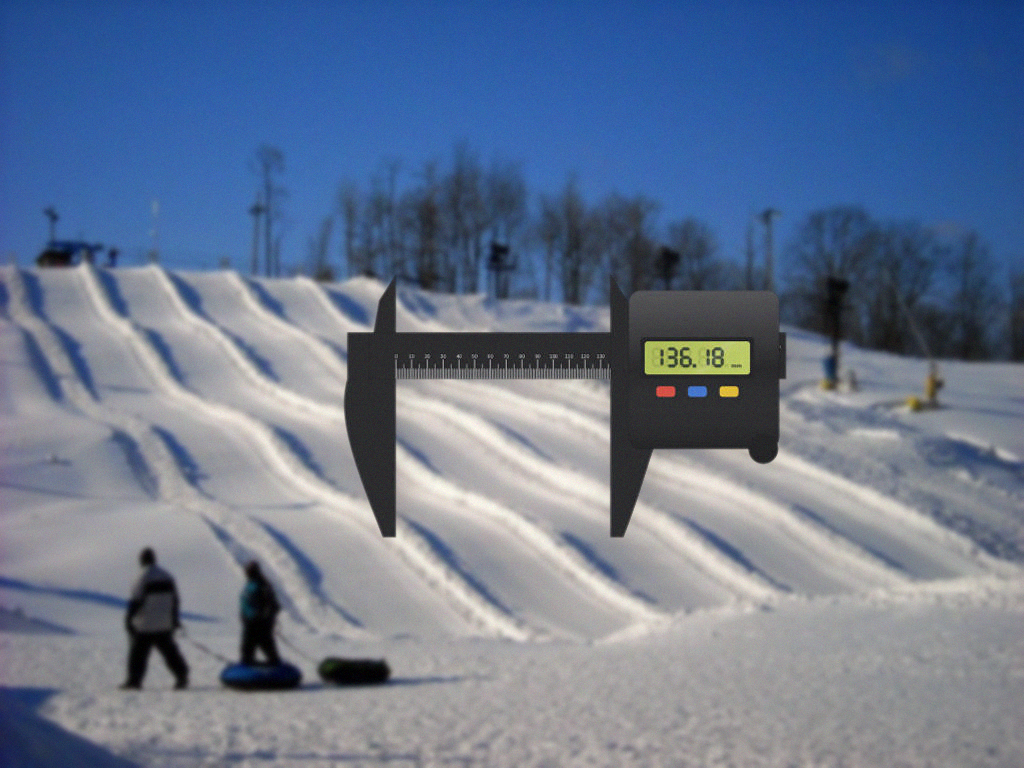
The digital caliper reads 136.18 mm
